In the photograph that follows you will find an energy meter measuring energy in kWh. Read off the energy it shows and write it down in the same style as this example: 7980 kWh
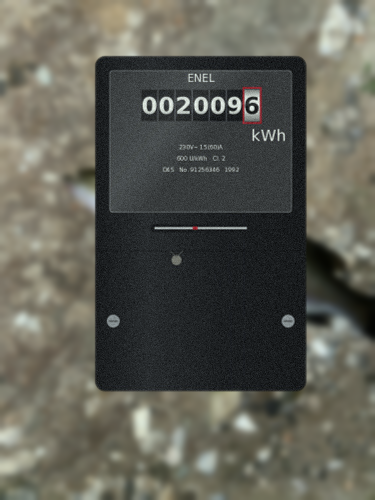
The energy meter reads 2009.6 kWh
